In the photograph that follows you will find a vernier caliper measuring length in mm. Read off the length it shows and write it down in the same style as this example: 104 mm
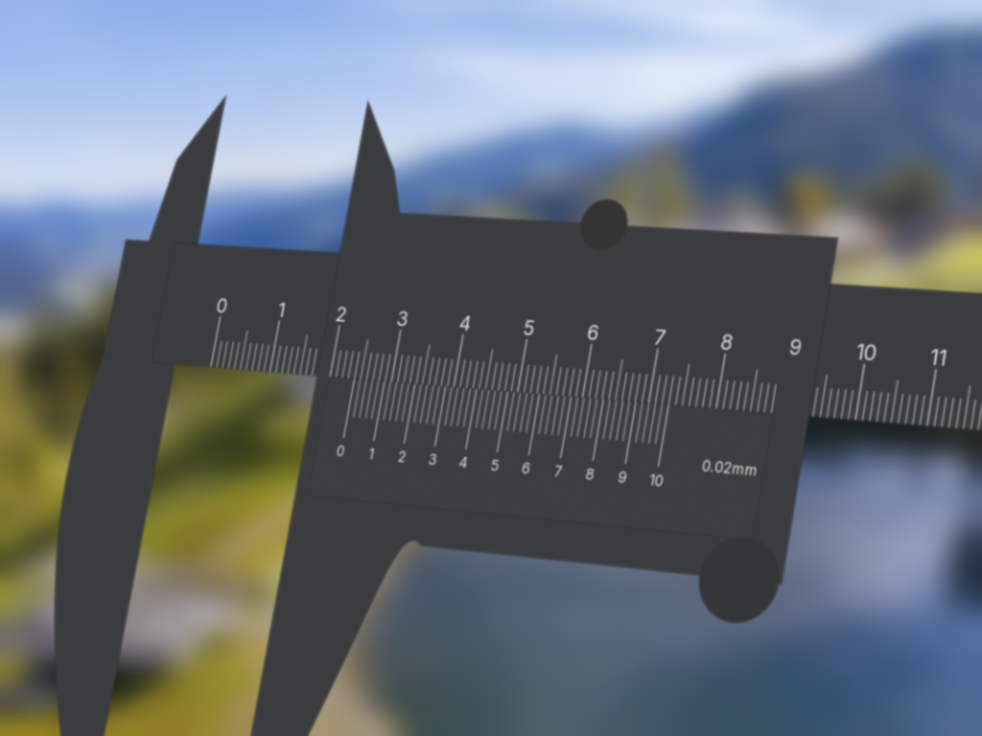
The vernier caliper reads 24.0 mm
